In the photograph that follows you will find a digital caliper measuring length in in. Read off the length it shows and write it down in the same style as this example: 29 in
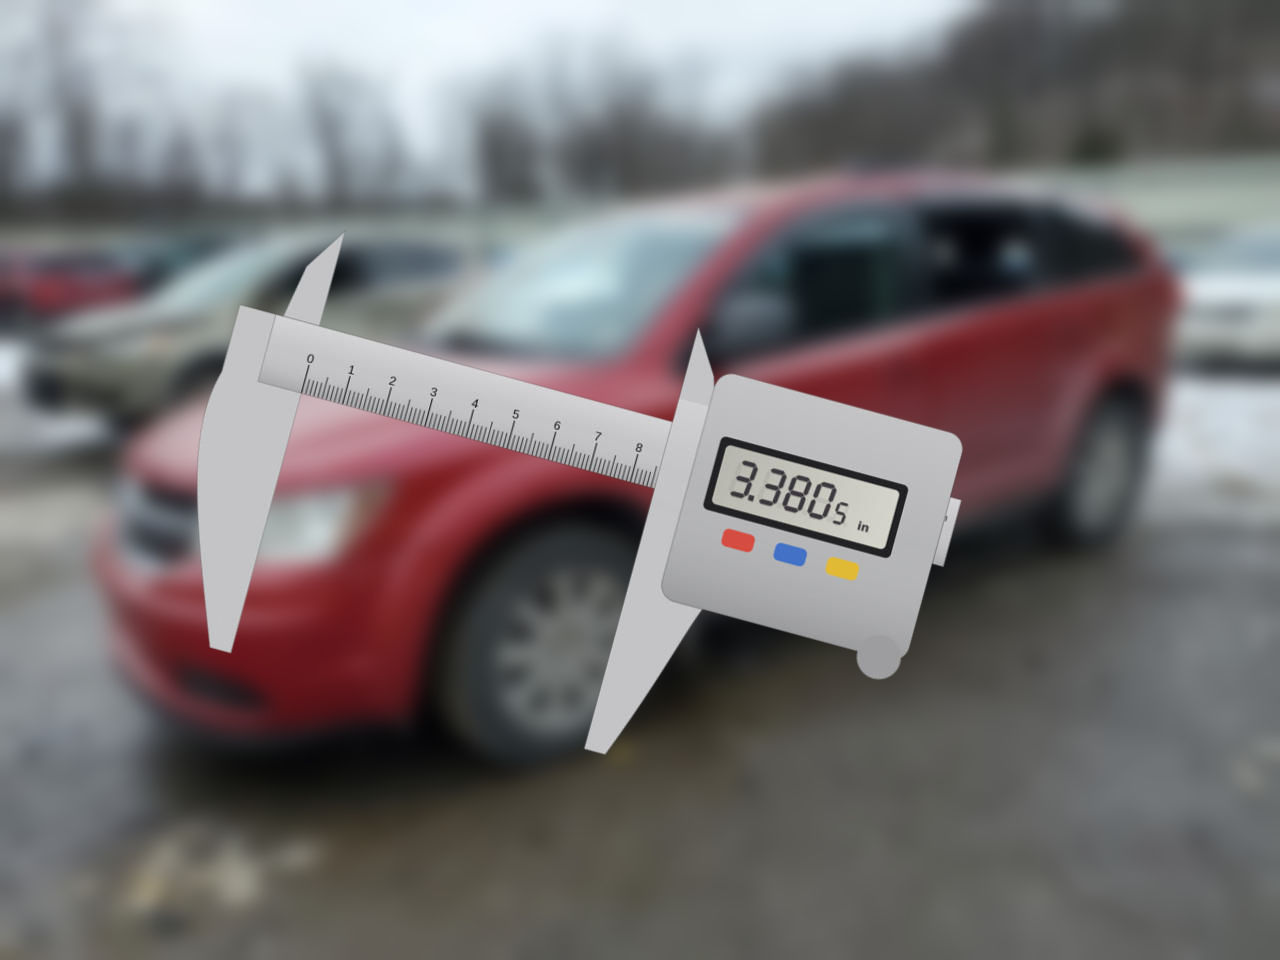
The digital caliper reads 3.3805 in
